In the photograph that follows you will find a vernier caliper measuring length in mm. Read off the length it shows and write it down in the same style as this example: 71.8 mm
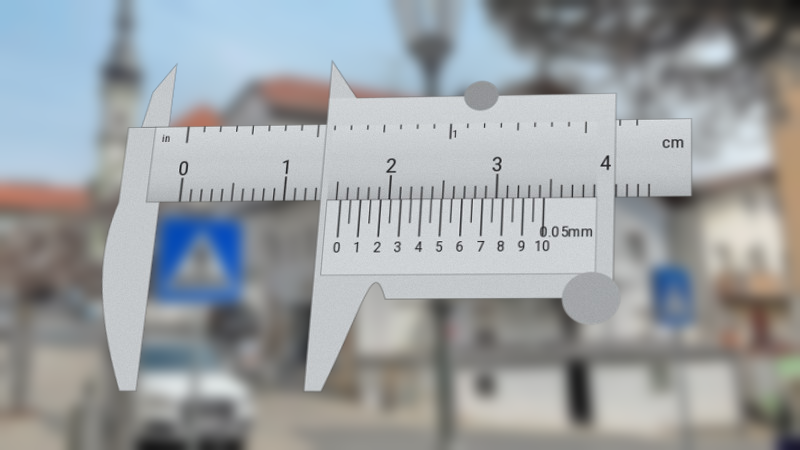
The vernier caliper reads 15.4 mm
